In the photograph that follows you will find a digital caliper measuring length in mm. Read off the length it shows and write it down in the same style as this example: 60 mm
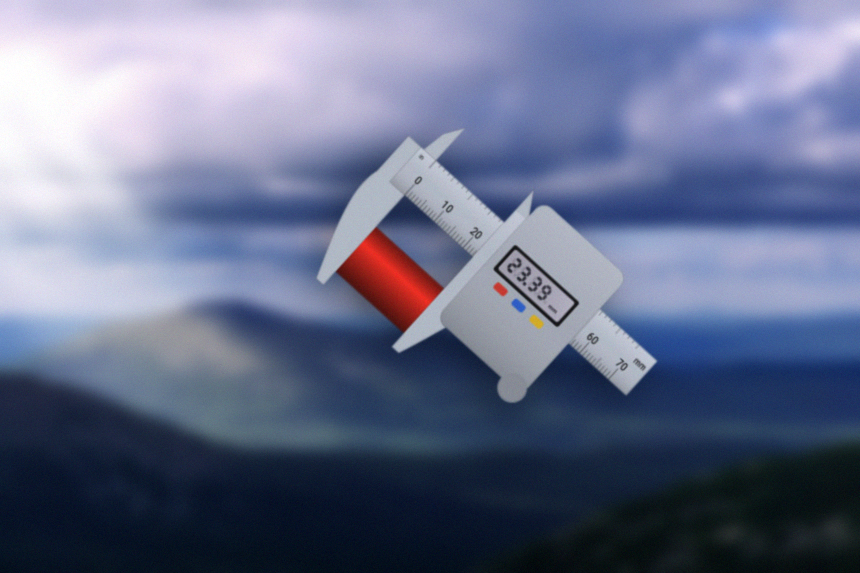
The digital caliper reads 23.39 mm
